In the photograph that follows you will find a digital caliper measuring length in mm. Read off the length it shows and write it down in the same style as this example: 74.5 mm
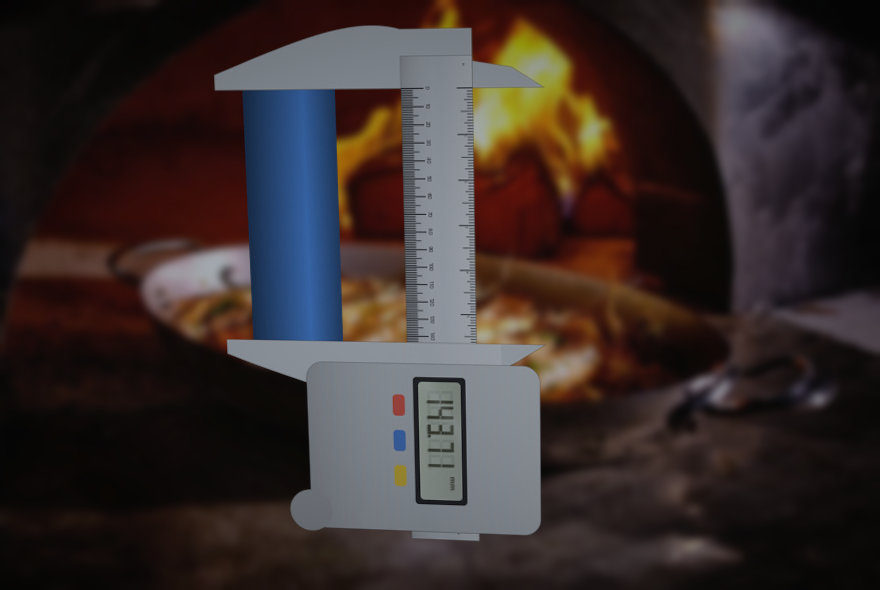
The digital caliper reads 143.71 mm
